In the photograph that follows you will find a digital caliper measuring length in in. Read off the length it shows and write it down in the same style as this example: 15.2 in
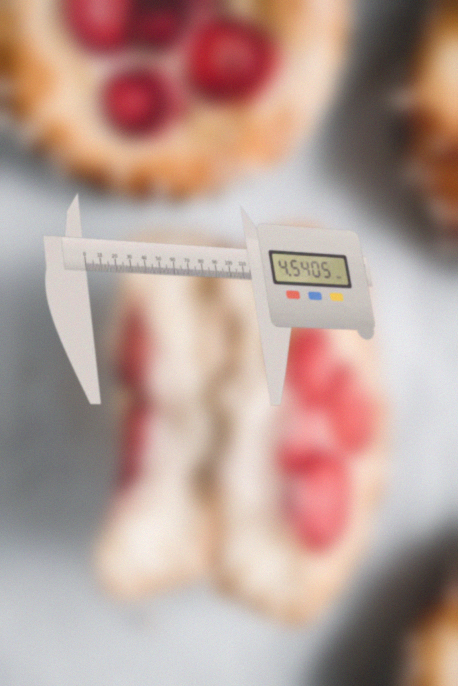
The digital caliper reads 4.5405 in
